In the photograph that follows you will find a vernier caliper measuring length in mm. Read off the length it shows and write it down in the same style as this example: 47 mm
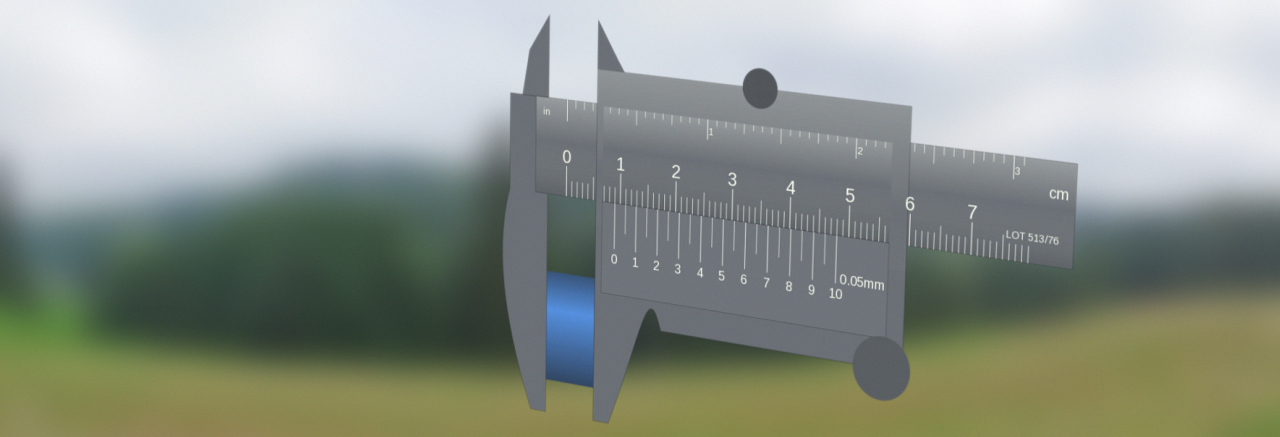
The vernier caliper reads 9.0 mm
